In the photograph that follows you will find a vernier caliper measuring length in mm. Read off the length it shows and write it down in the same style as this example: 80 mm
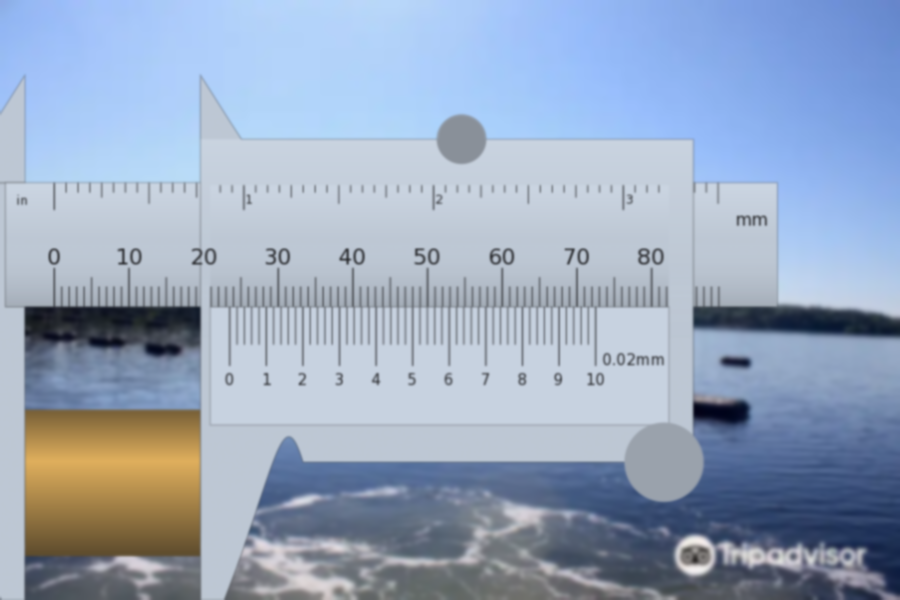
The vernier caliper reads 23.5 mm
